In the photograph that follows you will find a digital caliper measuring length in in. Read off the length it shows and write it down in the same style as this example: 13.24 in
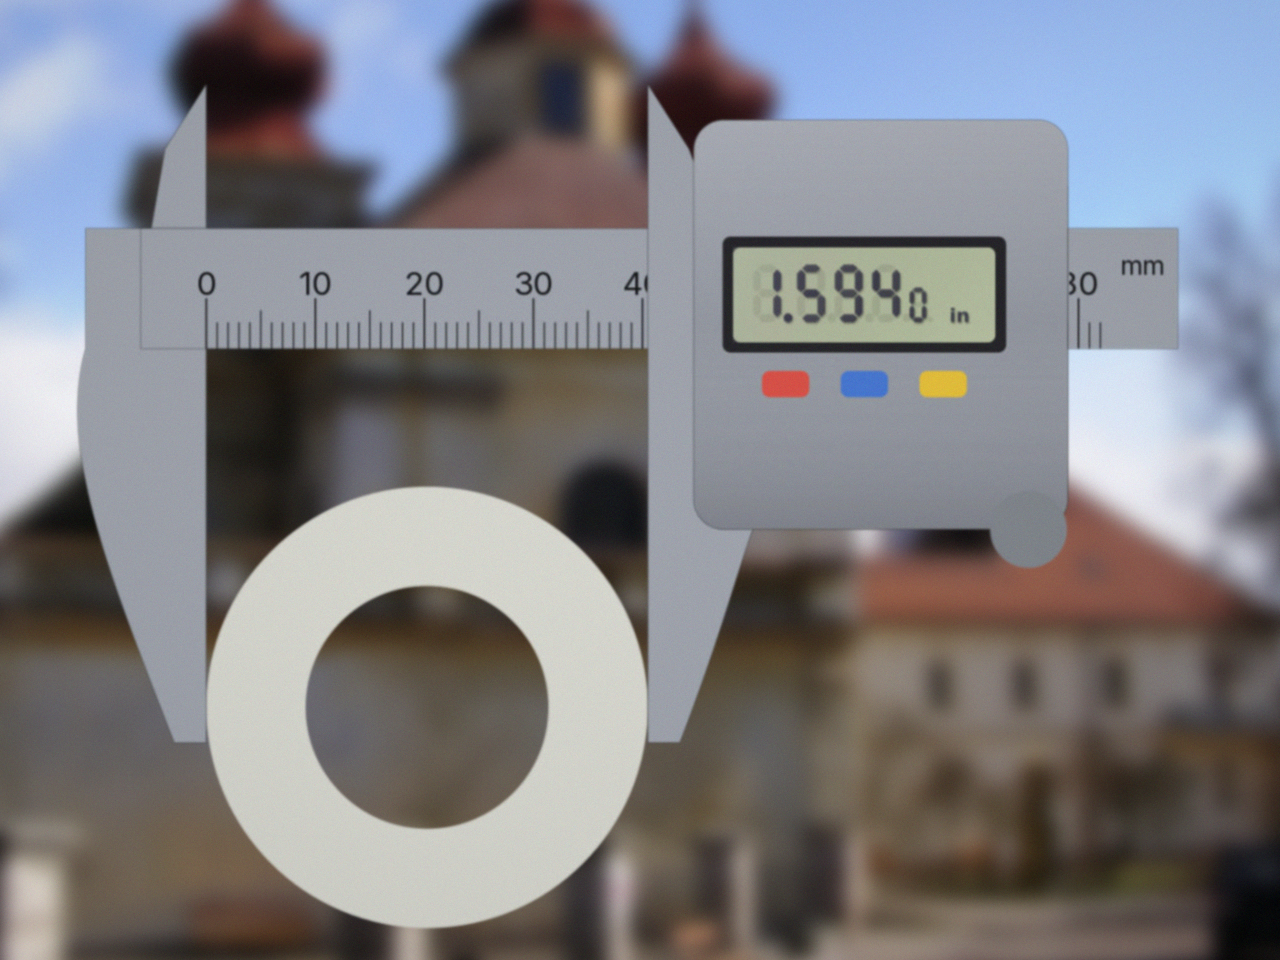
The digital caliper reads 1.5940 in
